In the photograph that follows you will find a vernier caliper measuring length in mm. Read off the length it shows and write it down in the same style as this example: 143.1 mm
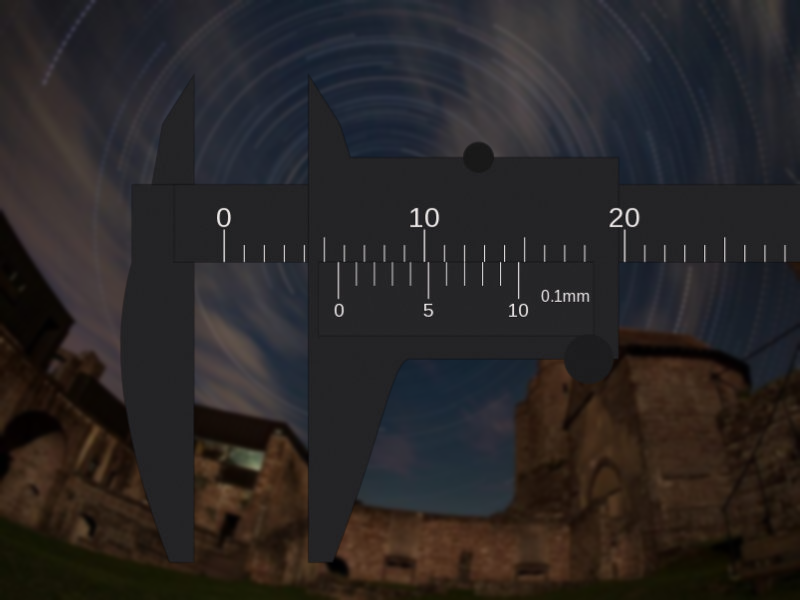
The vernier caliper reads 5.7 mm
